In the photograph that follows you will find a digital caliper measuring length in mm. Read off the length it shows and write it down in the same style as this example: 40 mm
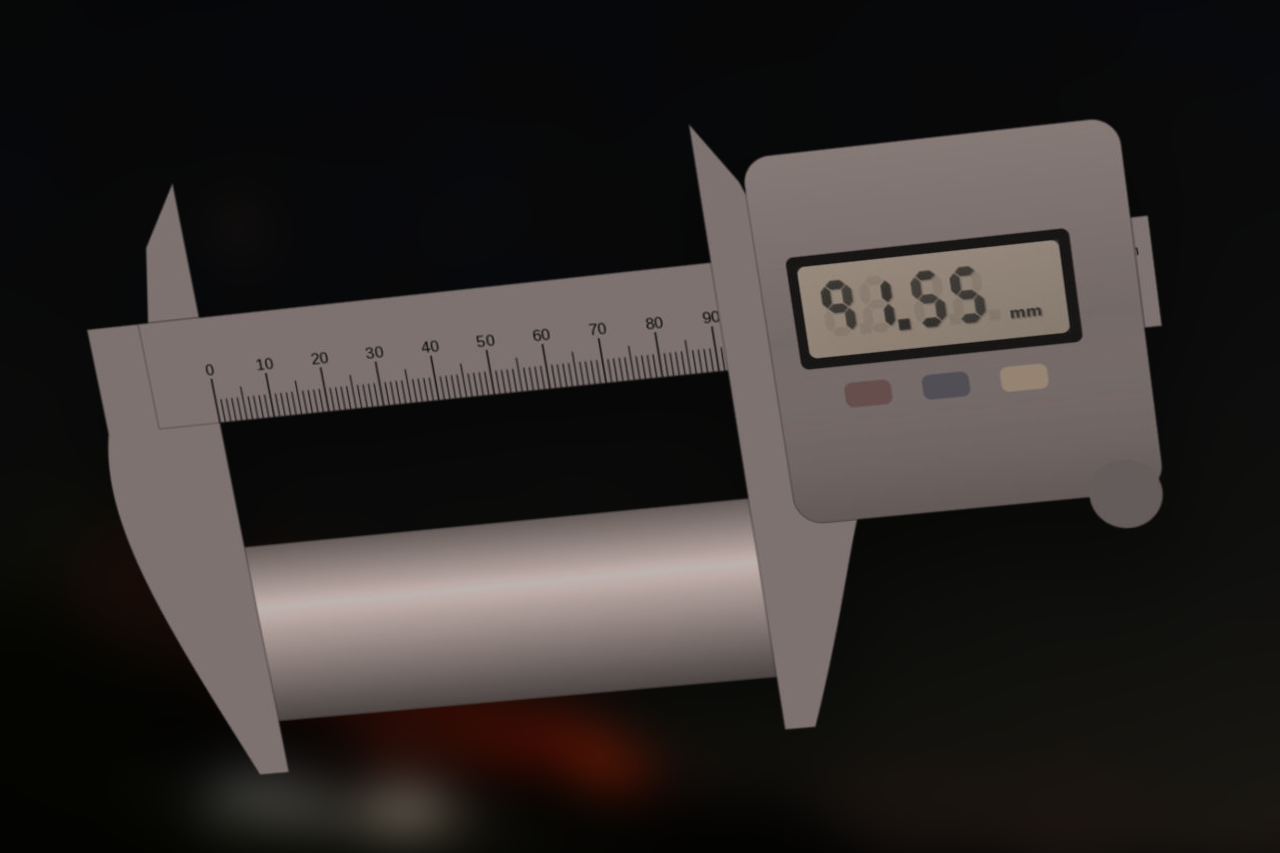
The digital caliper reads 91.55 mm
